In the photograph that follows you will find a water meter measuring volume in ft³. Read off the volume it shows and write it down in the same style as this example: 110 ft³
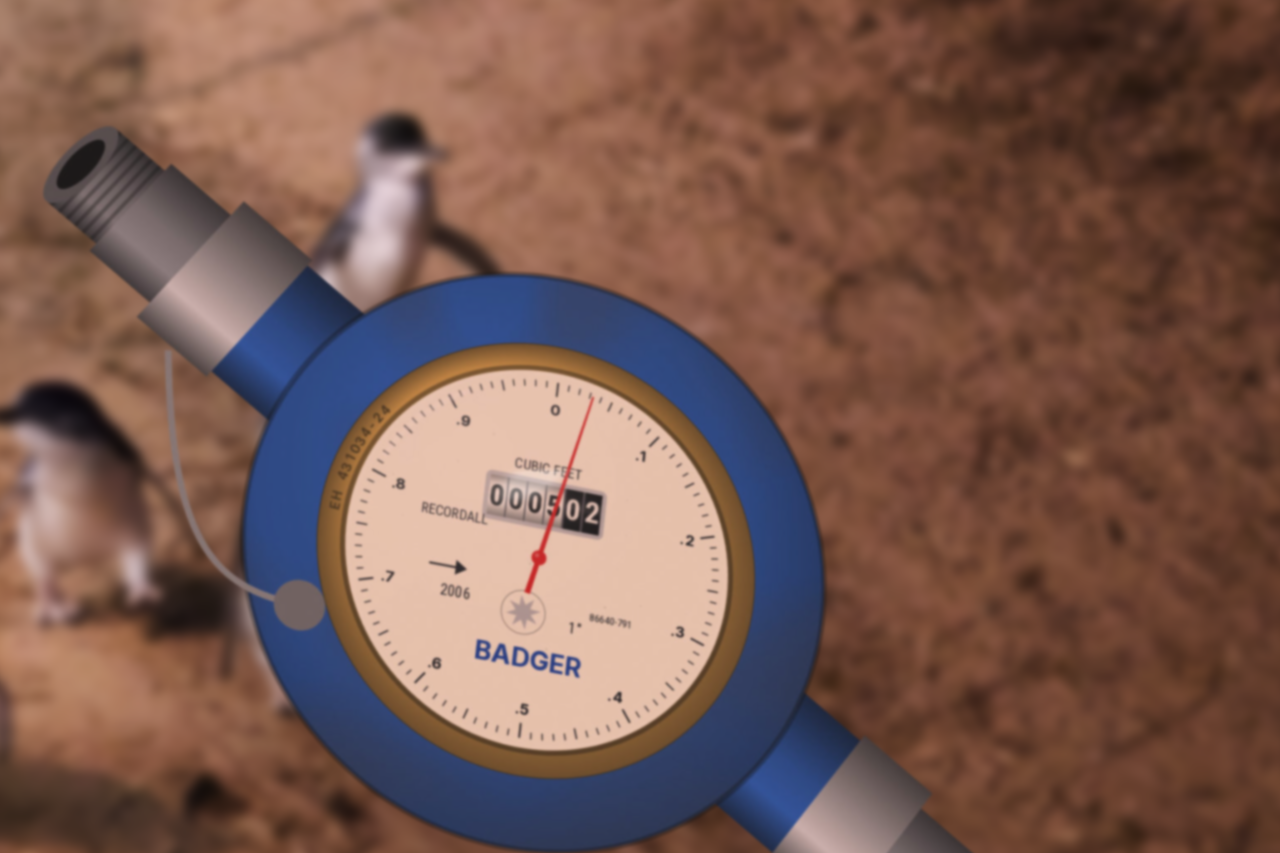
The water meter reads 502.03 ft³
